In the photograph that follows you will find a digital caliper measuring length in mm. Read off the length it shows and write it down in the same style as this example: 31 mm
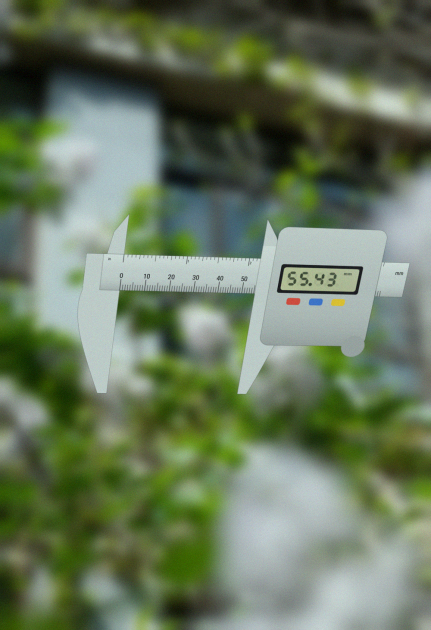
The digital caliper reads 55.43 mm
